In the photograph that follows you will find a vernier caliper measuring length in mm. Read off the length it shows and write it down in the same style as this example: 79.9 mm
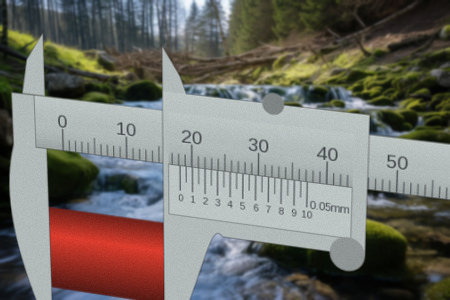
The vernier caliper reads 18.2 mm
